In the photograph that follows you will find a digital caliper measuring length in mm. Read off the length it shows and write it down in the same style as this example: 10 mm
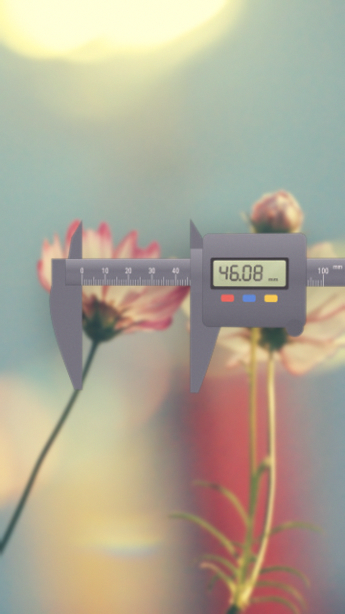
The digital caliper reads 46.08 mm
